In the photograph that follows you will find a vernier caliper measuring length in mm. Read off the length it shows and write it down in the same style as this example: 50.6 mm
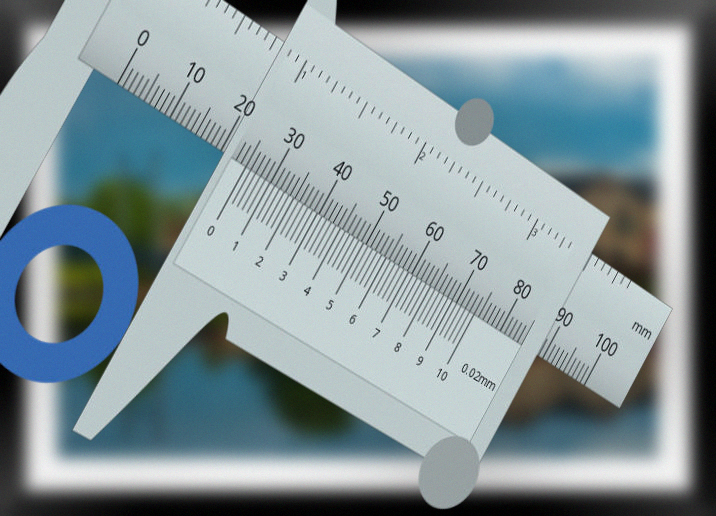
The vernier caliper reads 25.0 mm
